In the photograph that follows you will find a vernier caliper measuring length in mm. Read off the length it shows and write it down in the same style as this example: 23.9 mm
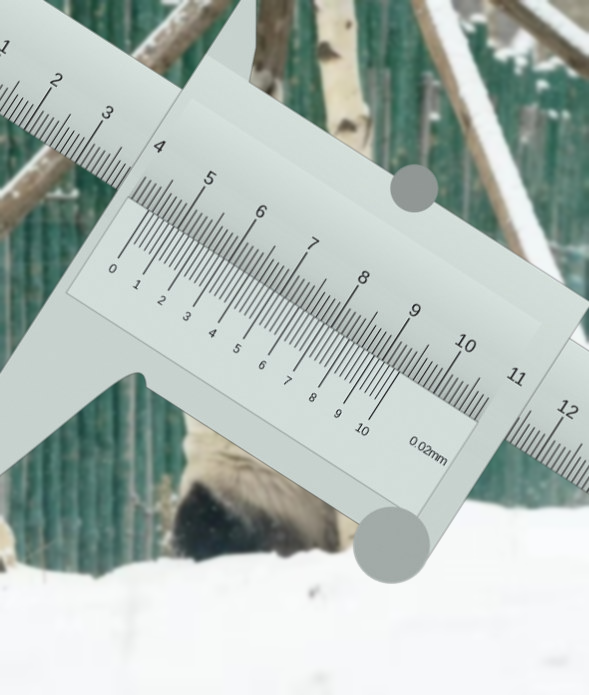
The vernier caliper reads 44.4 mm
